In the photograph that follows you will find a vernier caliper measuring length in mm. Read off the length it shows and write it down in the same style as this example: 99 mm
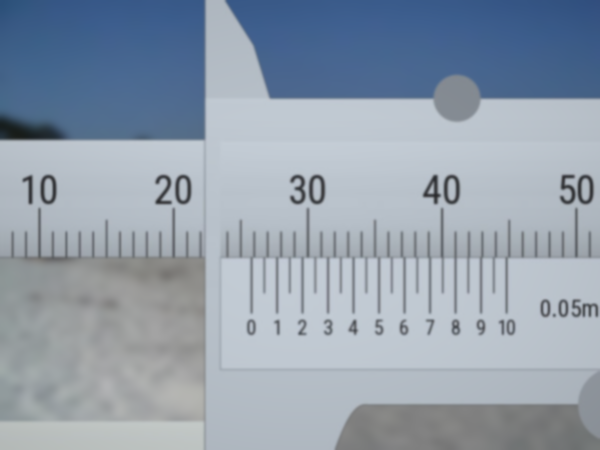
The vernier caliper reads 25.8 mm
